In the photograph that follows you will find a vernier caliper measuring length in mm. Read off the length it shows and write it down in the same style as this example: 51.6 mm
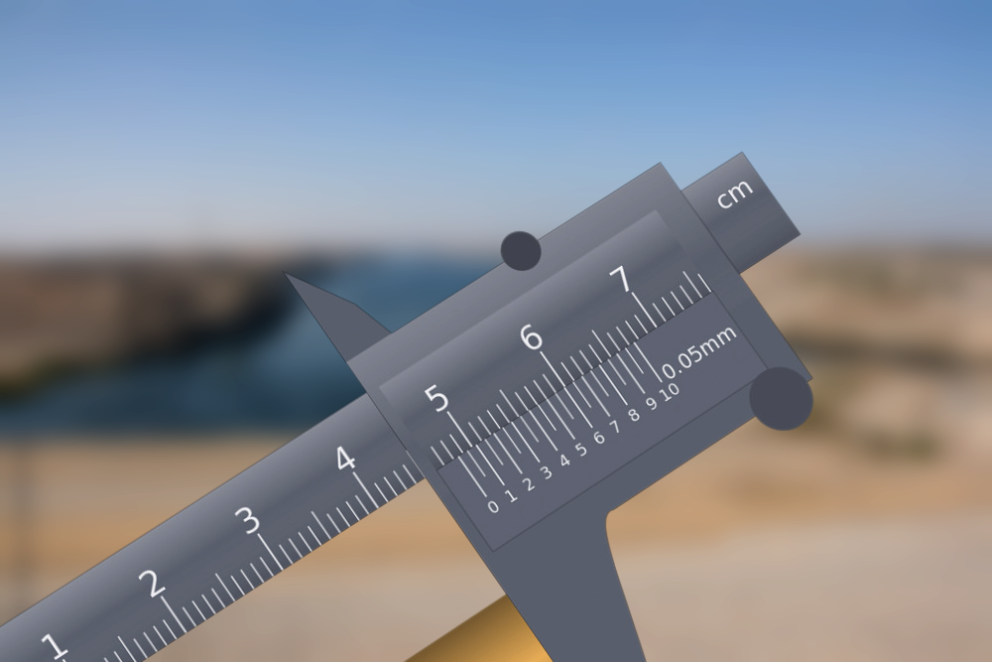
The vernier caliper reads 48.5 mm
